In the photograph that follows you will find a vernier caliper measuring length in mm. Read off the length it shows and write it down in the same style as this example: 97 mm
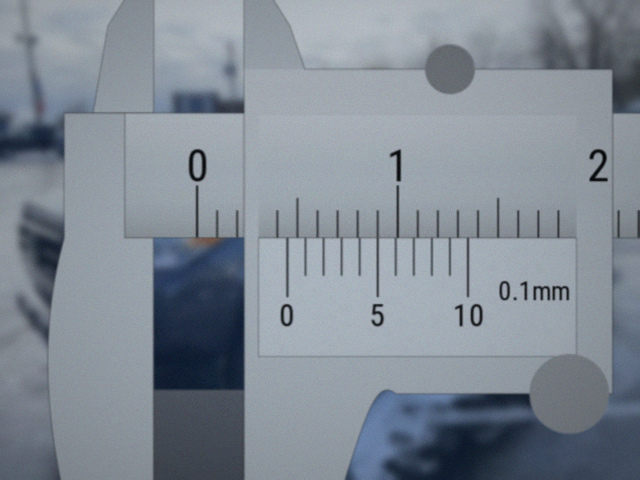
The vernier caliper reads 4.5 mm
